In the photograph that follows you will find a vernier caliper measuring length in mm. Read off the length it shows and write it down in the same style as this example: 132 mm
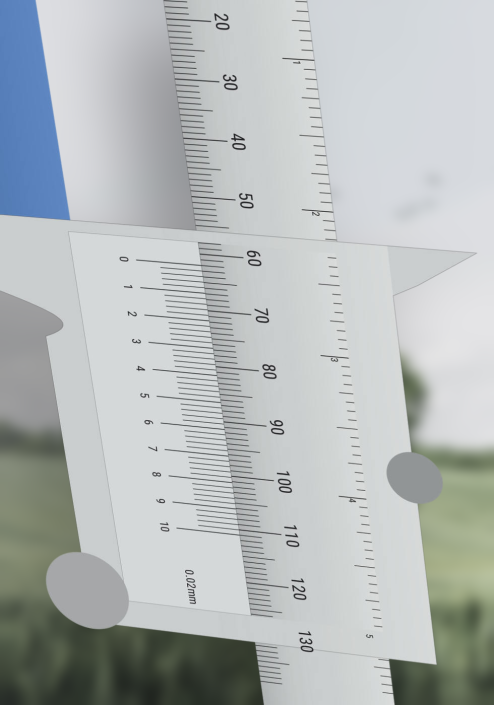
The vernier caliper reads 62.0 mm
